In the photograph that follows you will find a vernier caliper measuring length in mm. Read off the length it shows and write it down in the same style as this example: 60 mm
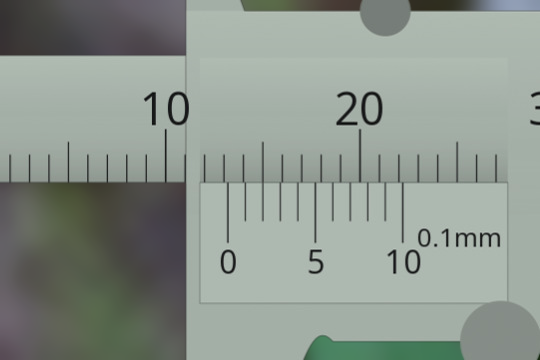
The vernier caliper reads 13.2 mm
